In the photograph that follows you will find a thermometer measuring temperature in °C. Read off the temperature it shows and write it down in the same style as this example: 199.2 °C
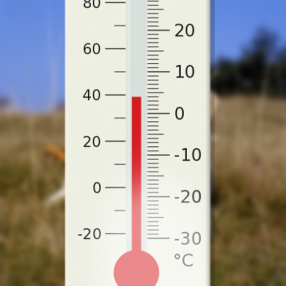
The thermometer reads 4 °C
